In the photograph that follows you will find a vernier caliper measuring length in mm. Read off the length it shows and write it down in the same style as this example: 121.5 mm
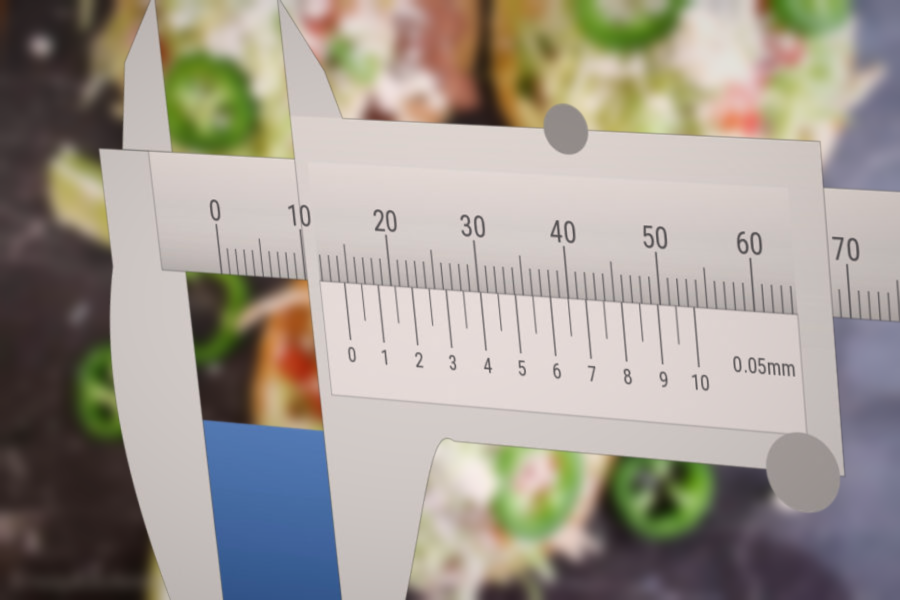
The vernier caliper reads 14.6 mm
